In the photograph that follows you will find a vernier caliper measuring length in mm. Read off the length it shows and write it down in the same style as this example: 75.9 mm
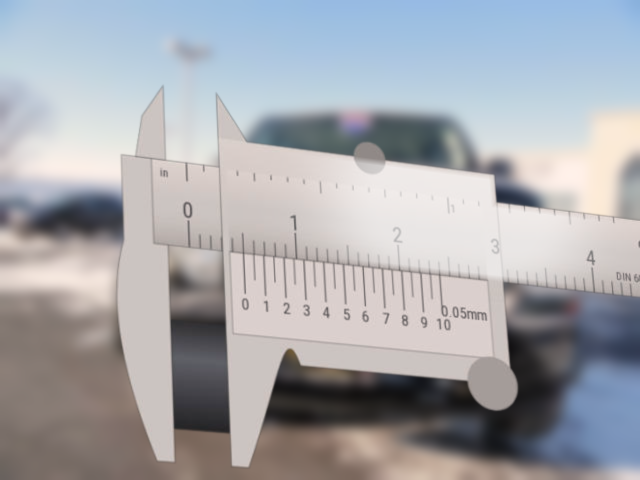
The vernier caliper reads 5.0 mm
